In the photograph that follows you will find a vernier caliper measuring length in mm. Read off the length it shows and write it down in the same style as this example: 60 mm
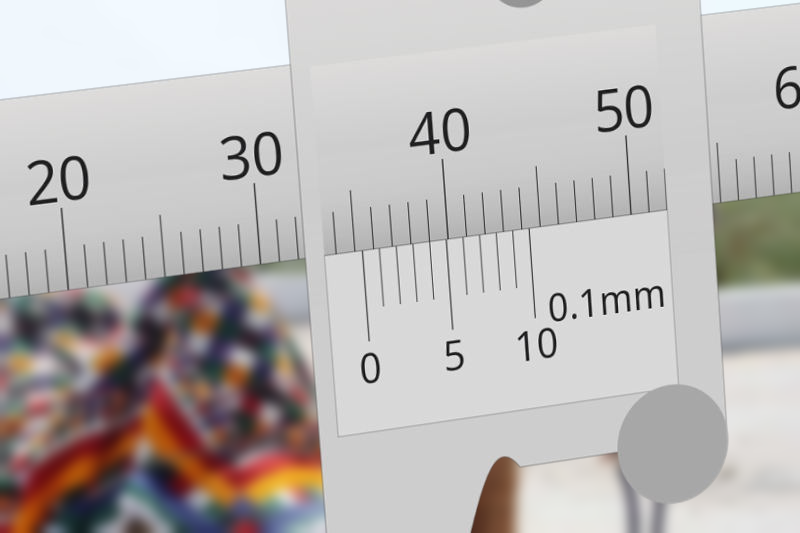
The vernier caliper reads 35.4 mm
